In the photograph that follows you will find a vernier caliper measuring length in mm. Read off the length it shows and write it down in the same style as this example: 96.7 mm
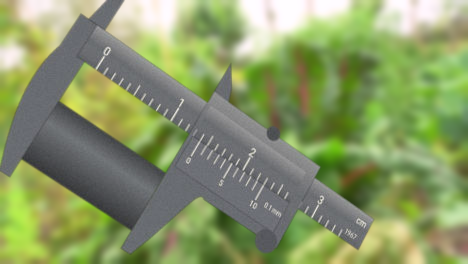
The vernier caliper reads 14.0 mm
